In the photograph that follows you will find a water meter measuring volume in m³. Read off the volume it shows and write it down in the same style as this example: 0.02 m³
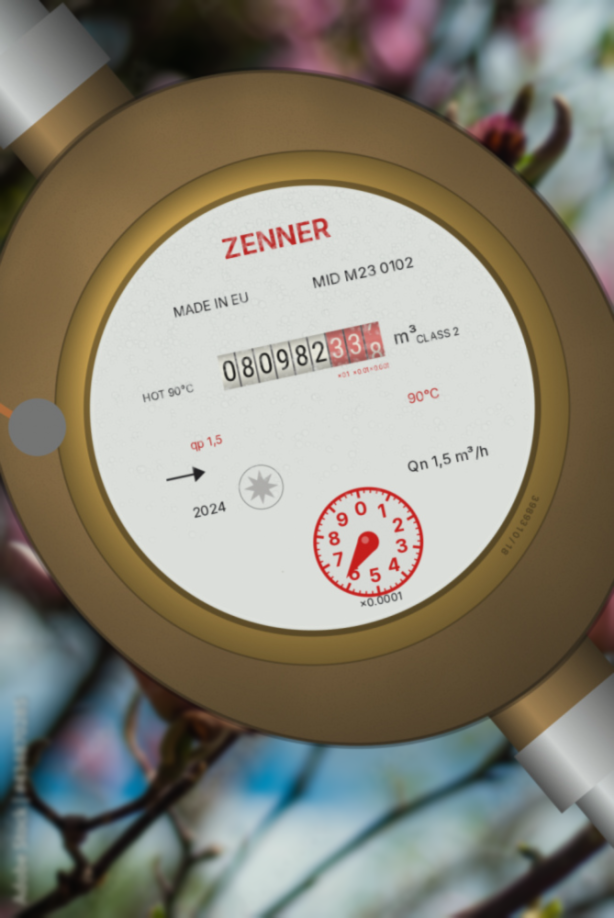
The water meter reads 80982.3376 m³
